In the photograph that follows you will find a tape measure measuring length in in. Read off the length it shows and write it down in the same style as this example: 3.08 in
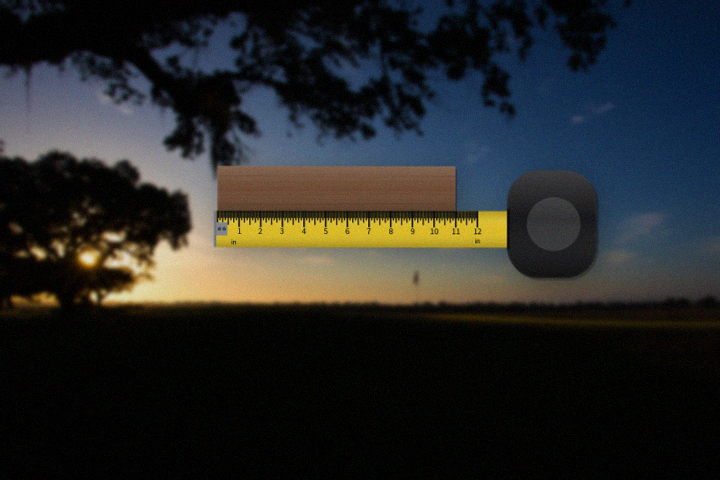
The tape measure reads 11 in
